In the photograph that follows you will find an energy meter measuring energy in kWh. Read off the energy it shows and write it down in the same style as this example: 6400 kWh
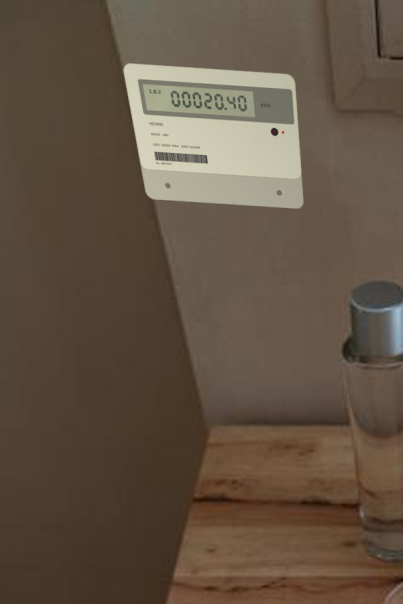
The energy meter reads 20.40 kWh
